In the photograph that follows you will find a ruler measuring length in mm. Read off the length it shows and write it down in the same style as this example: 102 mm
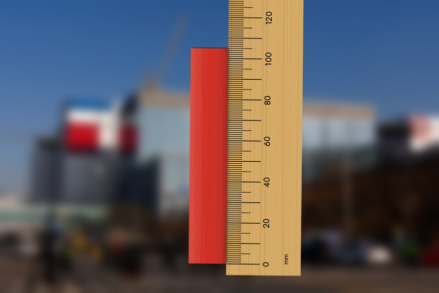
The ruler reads 105 mm
